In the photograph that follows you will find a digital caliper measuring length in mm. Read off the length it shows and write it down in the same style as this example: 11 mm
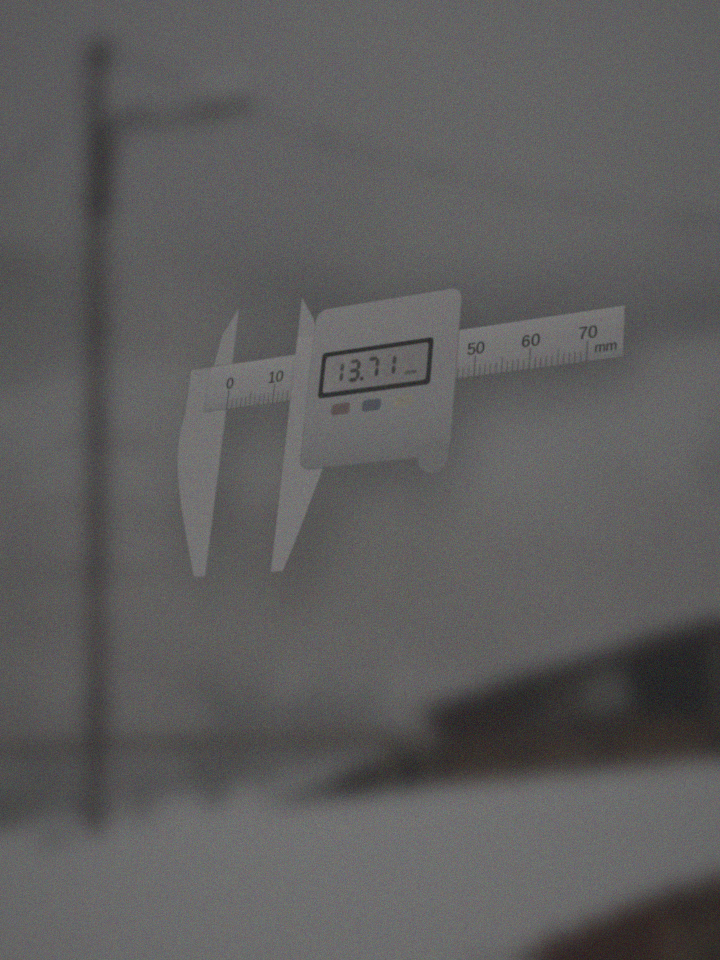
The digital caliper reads 13.71 mm
